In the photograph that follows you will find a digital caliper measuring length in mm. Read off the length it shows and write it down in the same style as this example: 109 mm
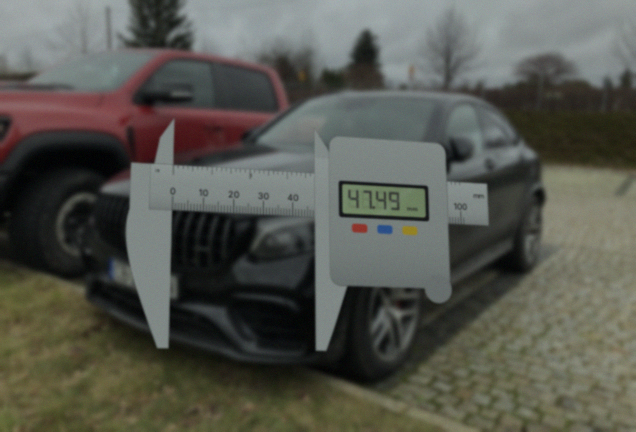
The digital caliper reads 47.49 mm
